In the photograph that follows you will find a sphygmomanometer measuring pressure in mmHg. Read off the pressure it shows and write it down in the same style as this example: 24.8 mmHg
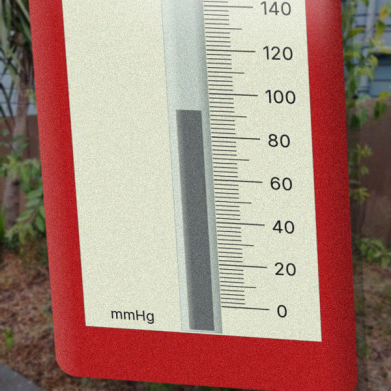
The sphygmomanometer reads 92 mmHg
